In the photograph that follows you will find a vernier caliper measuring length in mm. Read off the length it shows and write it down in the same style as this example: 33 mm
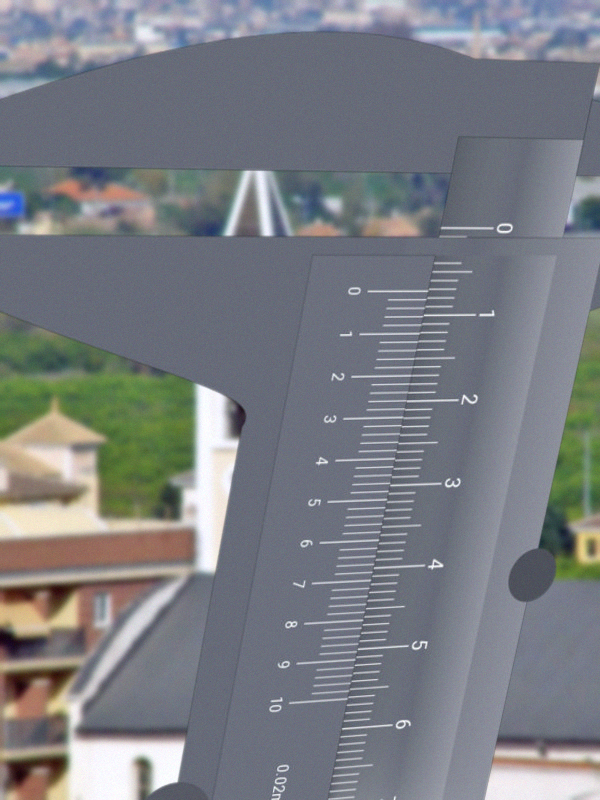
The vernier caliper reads 7.2 mm
